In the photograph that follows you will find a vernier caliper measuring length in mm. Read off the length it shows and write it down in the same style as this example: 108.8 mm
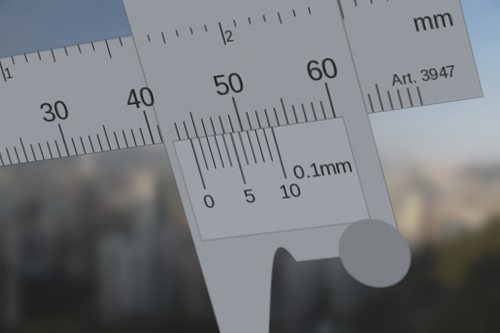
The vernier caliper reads 44.2 mm
